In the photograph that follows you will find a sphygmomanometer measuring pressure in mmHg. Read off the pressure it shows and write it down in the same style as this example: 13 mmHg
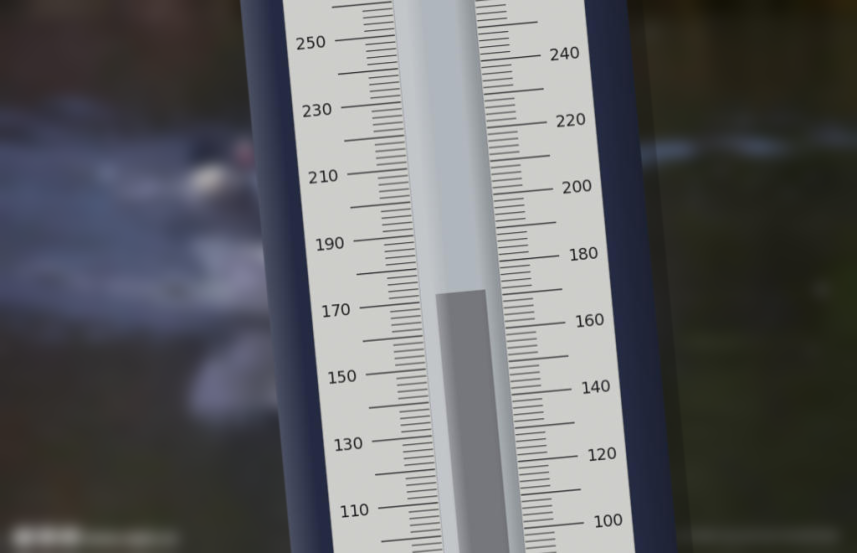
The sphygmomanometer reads 172 mmHg
